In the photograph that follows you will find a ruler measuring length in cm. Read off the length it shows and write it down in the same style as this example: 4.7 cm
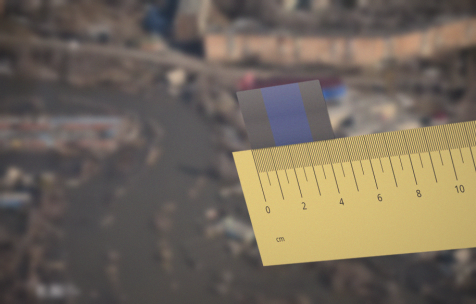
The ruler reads 4.5 cm
